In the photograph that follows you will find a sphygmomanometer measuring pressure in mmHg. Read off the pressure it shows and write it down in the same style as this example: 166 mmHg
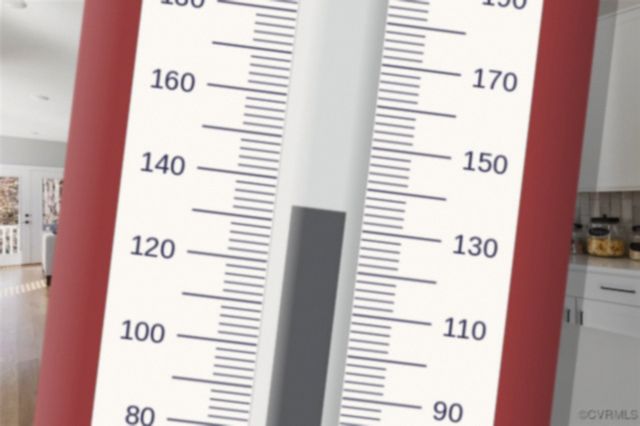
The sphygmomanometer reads 134 mmHg
